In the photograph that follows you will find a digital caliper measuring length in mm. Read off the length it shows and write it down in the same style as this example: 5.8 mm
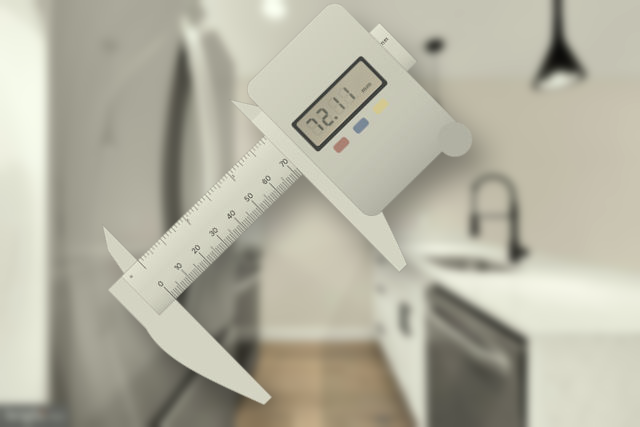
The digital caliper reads 72.11 mm
